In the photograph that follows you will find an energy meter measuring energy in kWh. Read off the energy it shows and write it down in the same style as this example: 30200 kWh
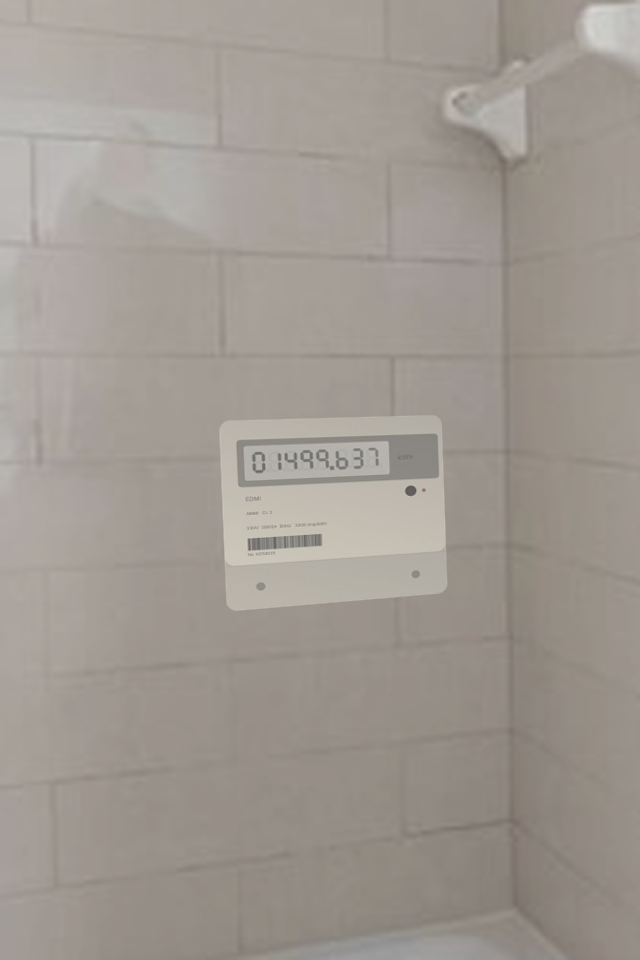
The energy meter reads 1499.637 kWh
